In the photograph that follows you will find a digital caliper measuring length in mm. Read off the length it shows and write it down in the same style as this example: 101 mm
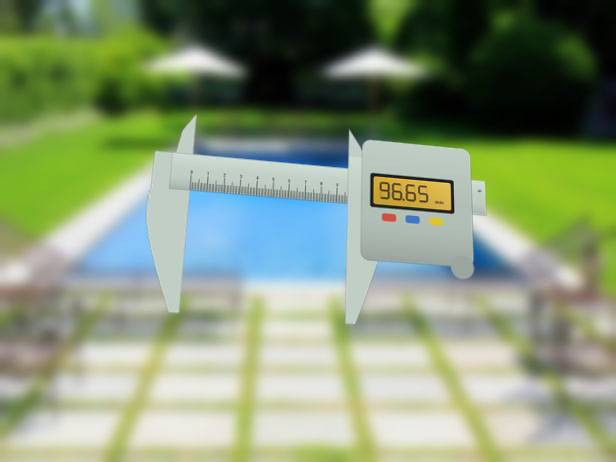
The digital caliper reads 96.65 mm
